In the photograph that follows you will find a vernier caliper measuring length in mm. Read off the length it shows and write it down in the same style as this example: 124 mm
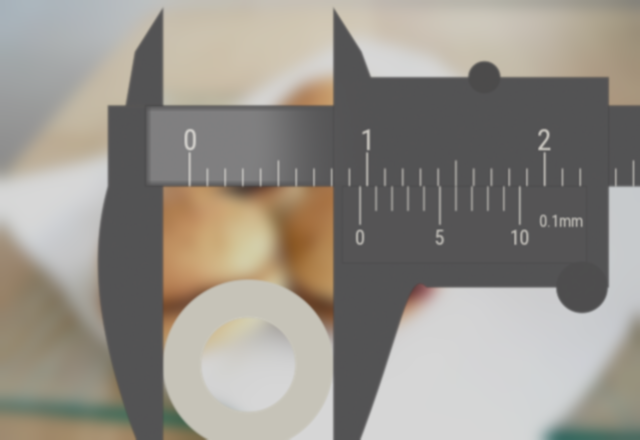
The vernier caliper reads 9.6 mm
